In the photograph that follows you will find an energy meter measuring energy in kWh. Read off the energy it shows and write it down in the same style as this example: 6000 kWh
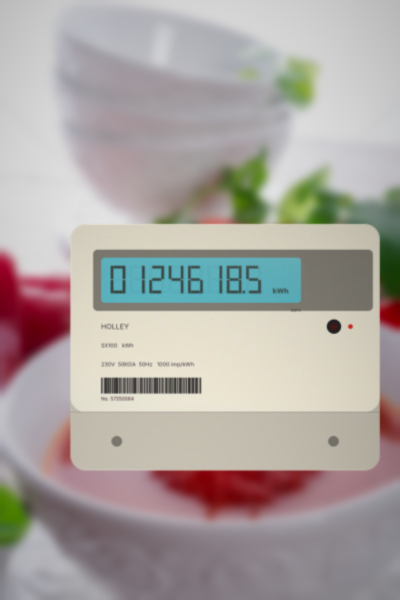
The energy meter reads 124618.5 kWh
